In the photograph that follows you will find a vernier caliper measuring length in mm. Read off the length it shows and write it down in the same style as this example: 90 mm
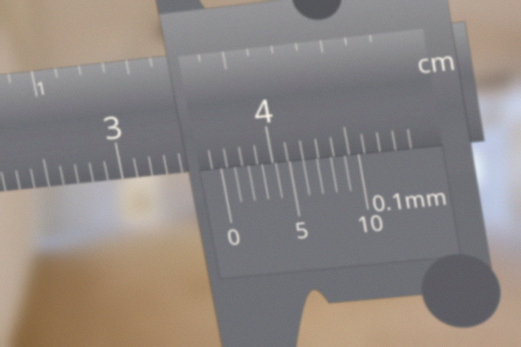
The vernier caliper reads 36.6 mm
